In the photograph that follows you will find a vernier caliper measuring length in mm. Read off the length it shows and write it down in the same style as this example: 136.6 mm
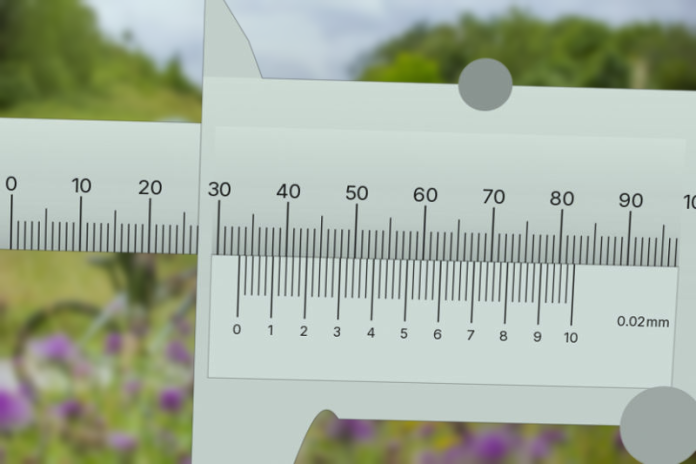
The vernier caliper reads 33.2 mm
